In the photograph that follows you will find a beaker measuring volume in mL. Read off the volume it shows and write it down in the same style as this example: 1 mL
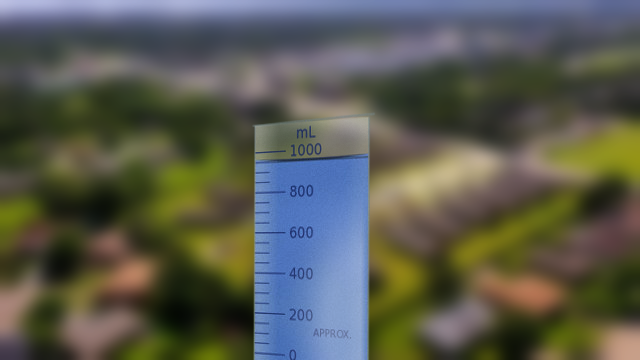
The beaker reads 950 mL
